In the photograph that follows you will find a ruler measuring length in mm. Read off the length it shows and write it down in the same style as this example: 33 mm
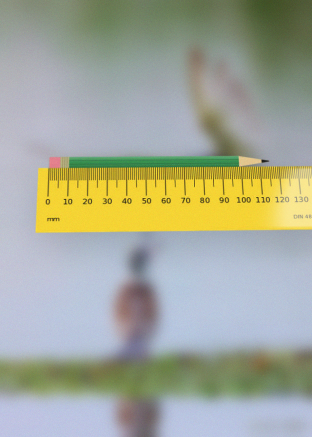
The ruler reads 115 mm
